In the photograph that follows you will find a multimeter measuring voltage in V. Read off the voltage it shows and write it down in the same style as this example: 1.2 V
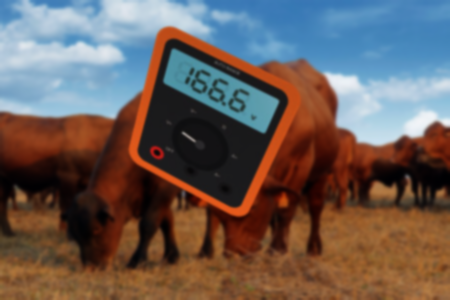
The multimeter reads 166.6 V
